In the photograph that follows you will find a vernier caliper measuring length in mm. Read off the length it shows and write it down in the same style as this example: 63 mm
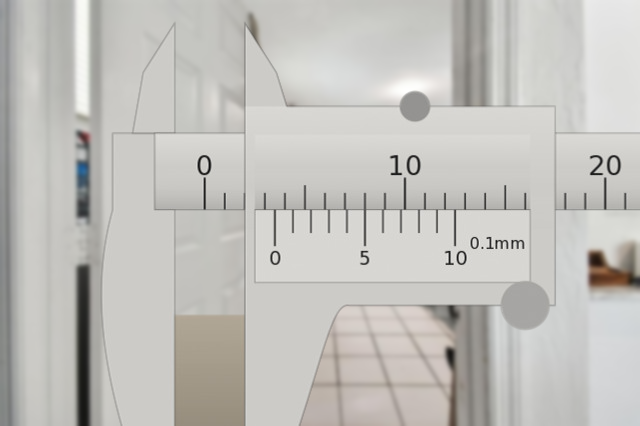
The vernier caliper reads 3.5 mm
